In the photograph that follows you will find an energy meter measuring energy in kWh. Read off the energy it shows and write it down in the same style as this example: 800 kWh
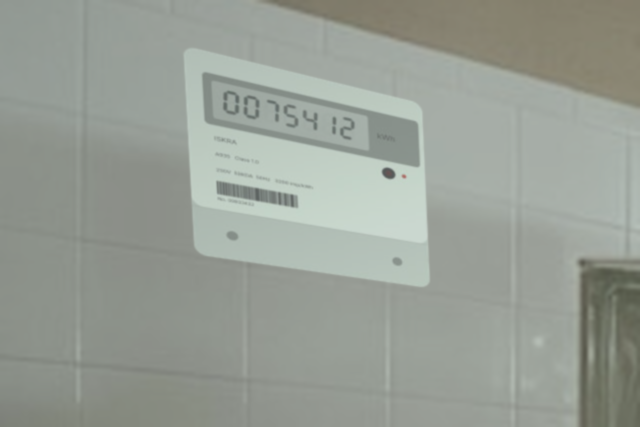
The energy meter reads 75412 kWh
